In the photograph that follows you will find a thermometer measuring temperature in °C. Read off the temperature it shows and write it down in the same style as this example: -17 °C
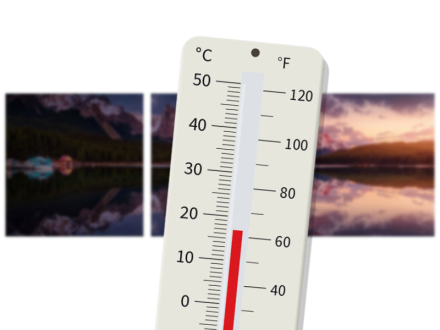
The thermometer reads 17 °C
